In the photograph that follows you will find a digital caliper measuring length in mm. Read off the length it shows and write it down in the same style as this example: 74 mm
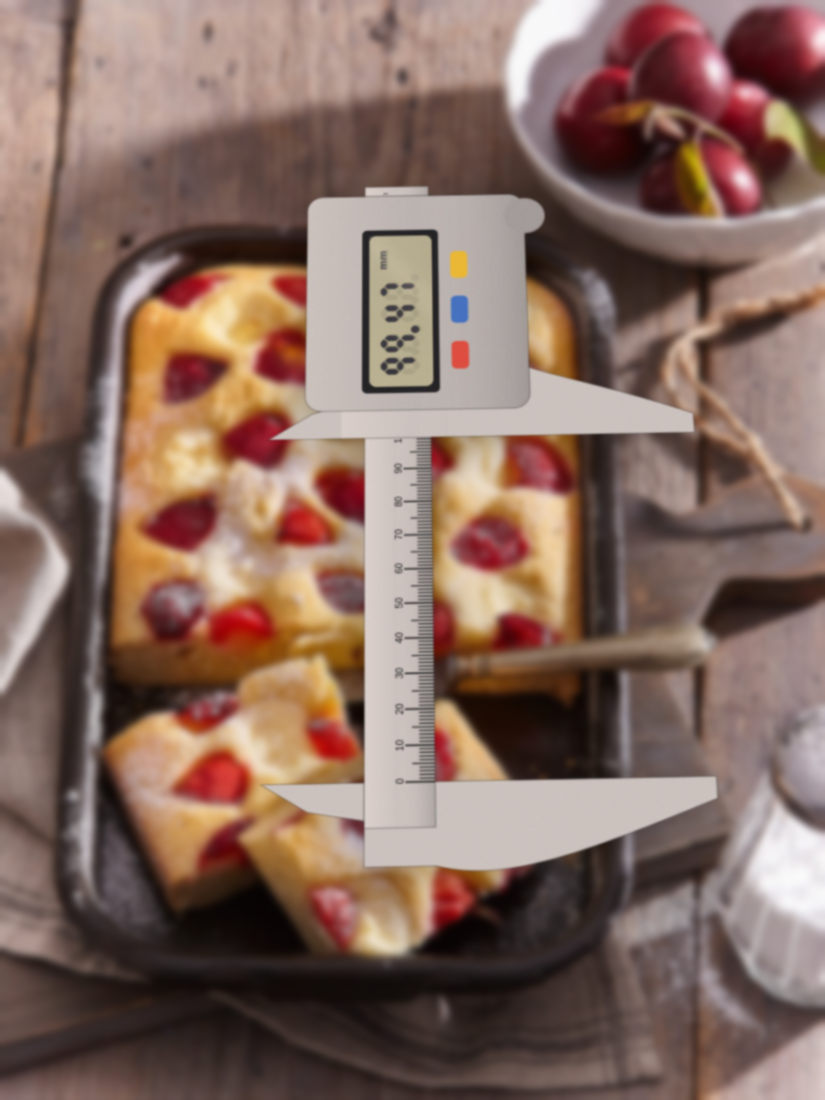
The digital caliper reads 99.47 mm
